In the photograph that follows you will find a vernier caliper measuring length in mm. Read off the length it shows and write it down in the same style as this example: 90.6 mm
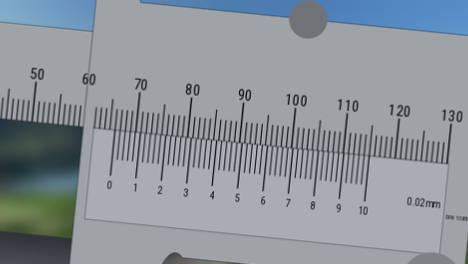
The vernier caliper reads 66.0 mm
